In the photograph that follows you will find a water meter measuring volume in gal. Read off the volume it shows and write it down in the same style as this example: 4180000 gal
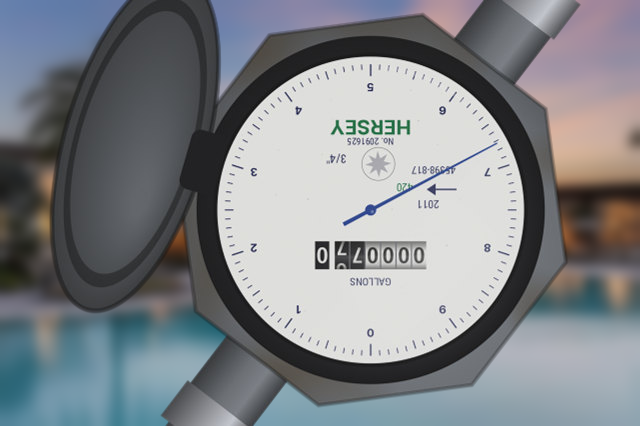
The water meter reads 766.7 gal
